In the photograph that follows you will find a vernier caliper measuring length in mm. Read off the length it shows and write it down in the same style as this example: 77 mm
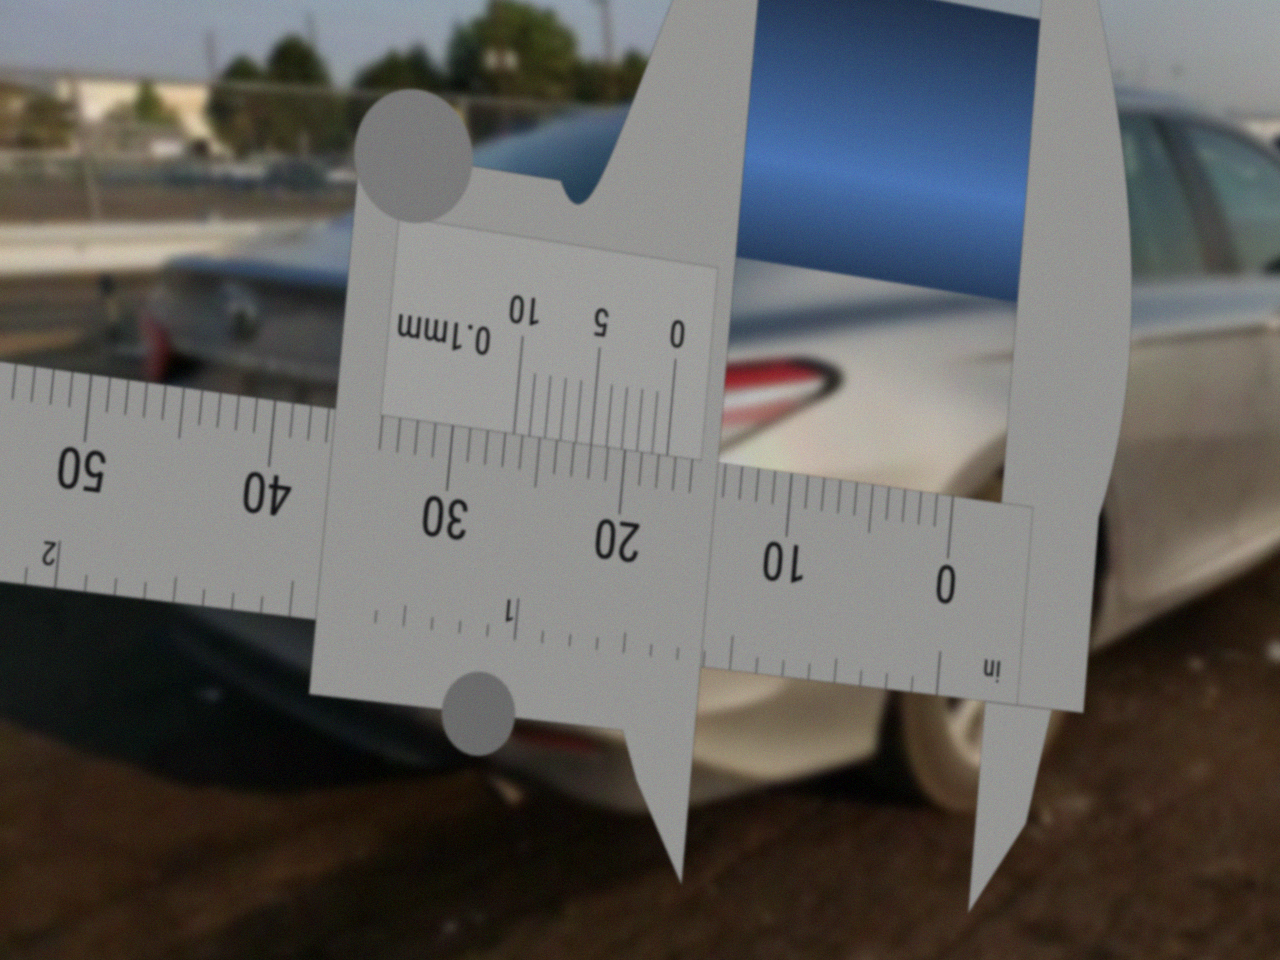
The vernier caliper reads 17.5 mm
